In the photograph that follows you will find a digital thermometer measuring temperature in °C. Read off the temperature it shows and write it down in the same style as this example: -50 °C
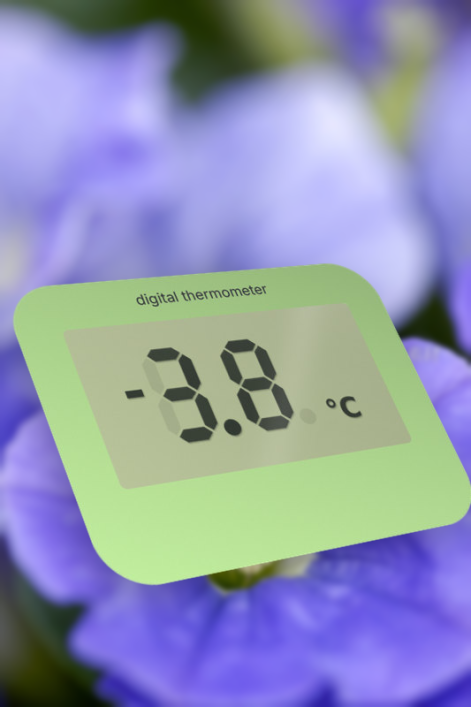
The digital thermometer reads -3.8 °C
